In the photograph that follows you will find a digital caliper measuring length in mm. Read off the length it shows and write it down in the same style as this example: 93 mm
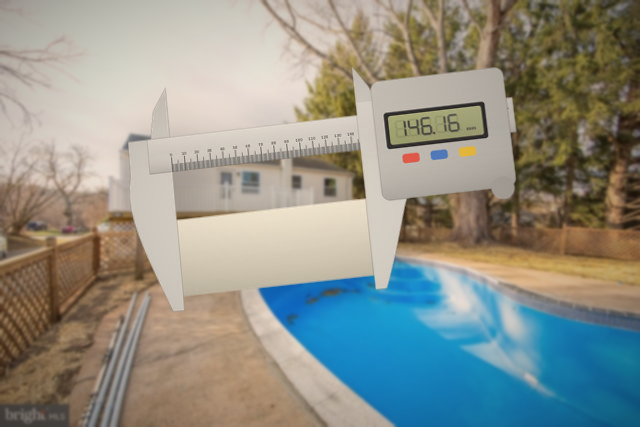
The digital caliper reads 146.16 mm
